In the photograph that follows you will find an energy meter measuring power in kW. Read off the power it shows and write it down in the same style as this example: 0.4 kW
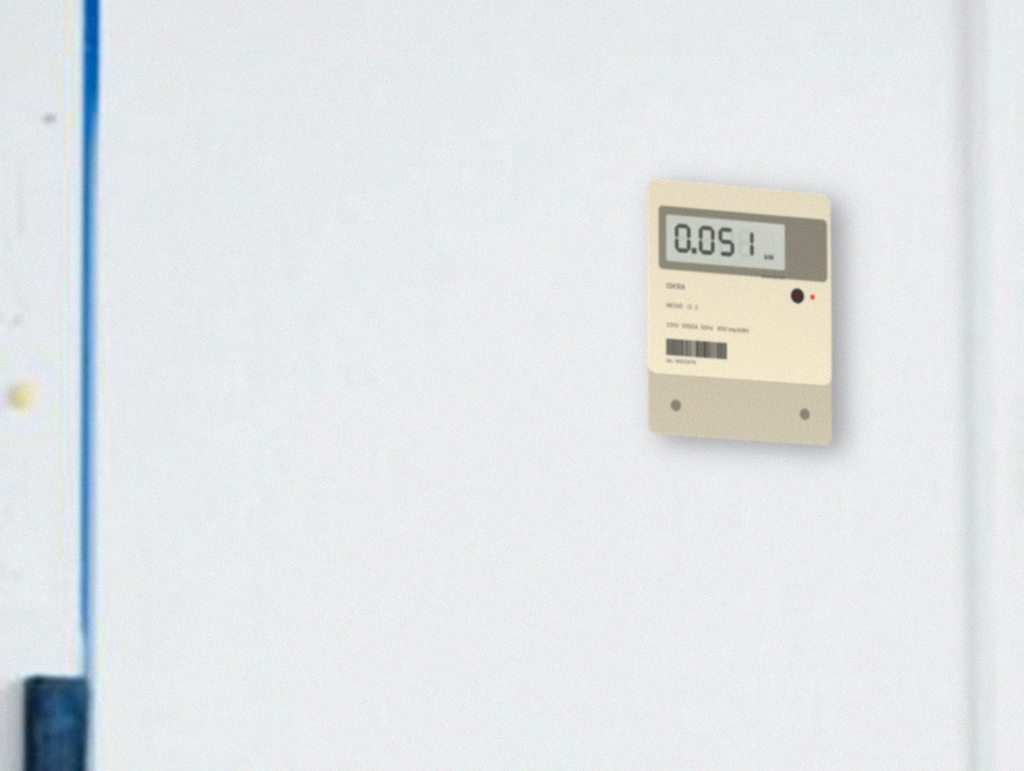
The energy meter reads 0.051 kW
